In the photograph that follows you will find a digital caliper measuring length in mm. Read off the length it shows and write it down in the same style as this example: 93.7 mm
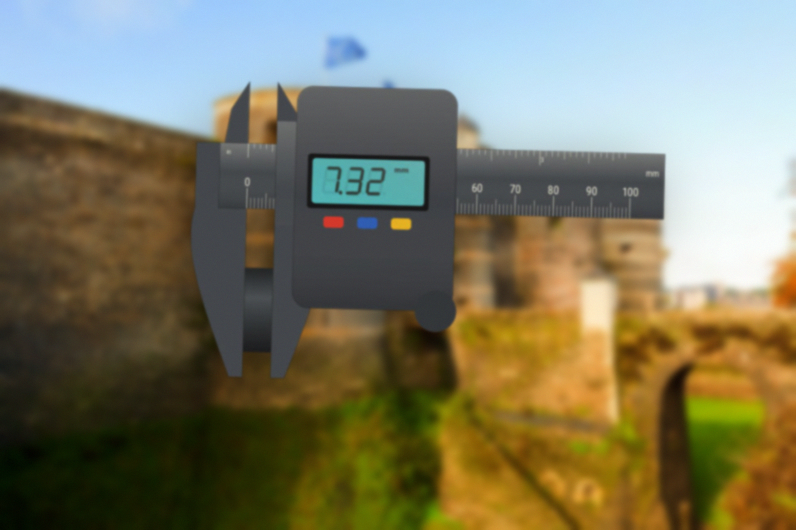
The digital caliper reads 7.32 mm
